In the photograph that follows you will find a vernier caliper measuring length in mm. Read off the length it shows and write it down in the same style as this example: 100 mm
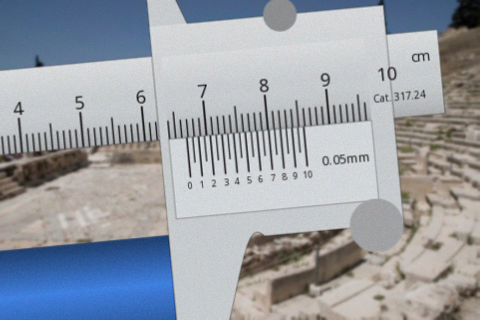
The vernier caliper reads 66.8 mm
